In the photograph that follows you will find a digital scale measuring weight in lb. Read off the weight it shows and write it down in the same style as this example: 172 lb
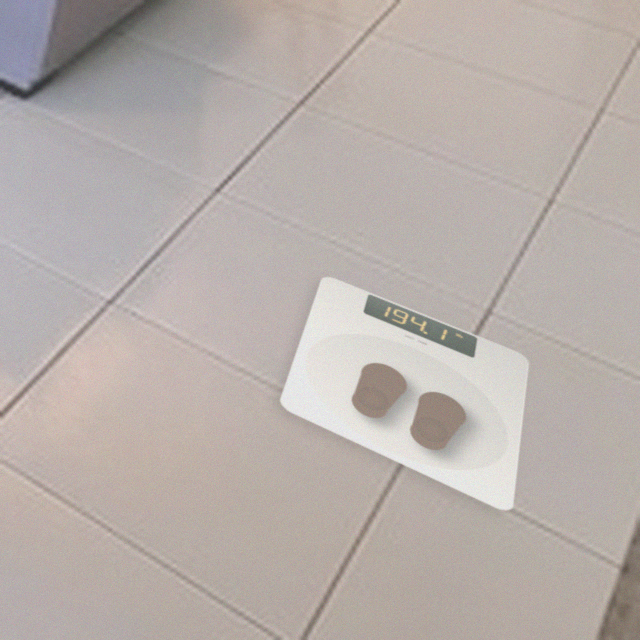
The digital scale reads 194.1 lb
